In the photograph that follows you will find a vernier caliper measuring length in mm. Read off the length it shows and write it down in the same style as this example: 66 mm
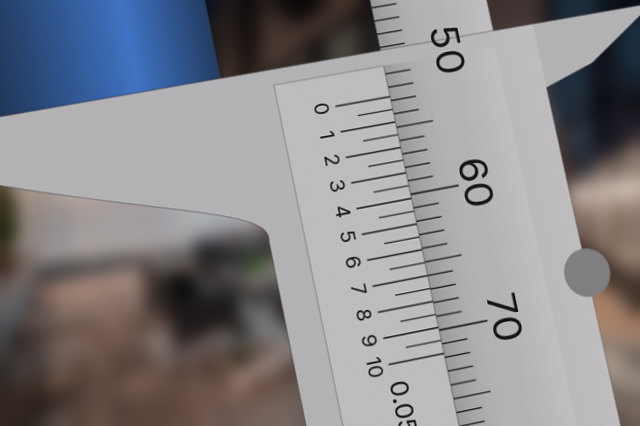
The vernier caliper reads 52.7 mm
